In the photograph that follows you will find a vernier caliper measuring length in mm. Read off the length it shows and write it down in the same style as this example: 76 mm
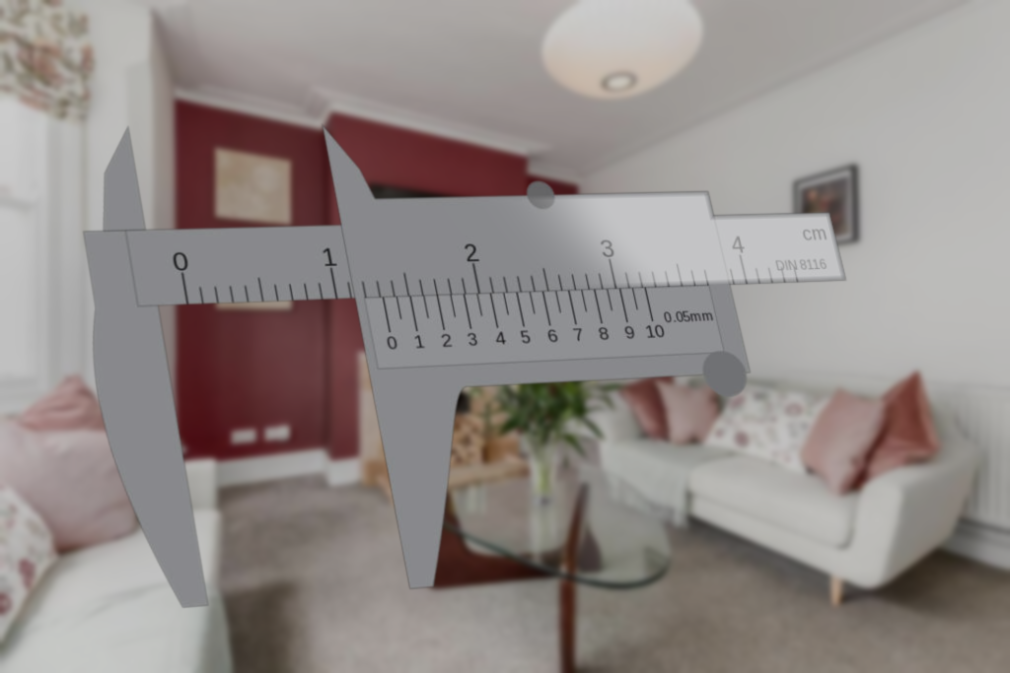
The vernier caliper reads 13.2 mm
